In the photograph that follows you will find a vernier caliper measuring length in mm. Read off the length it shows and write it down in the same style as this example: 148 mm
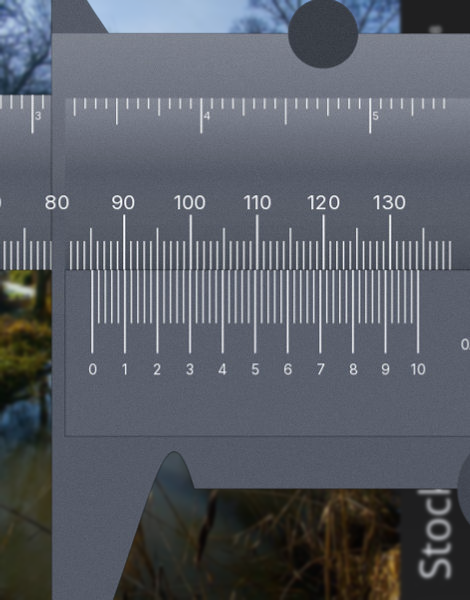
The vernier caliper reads 85.2 mm
